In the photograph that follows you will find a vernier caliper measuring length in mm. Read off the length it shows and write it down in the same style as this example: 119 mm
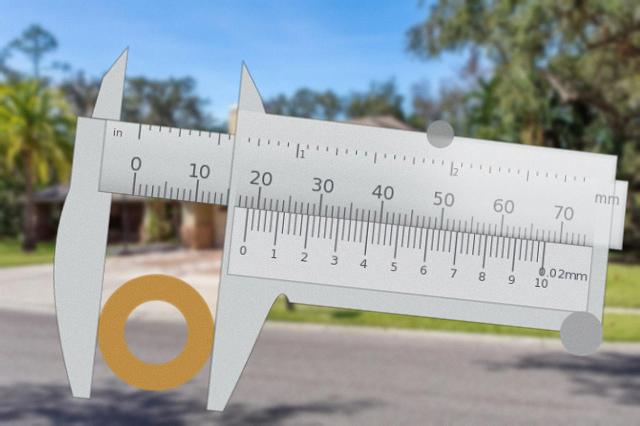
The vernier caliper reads 18.4 mm
